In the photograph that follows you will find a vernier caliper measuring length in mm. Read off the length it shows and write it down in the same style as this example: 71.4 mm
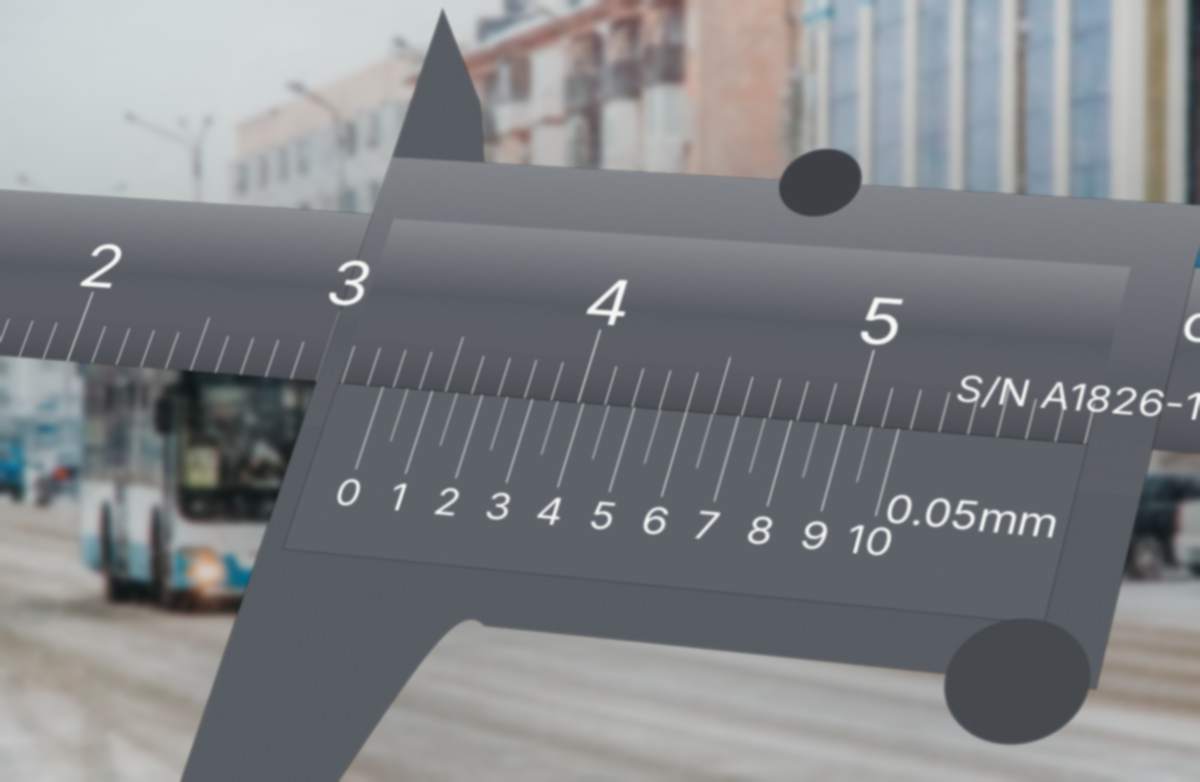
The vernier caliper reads 32.6 mm
